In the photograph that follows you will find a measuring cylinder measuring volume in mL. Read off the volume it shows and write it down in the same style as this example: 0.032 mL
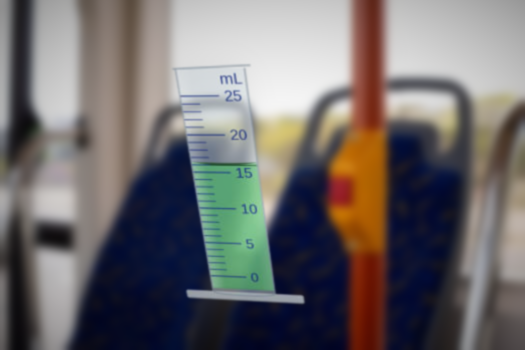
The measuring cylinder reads 16 mL
